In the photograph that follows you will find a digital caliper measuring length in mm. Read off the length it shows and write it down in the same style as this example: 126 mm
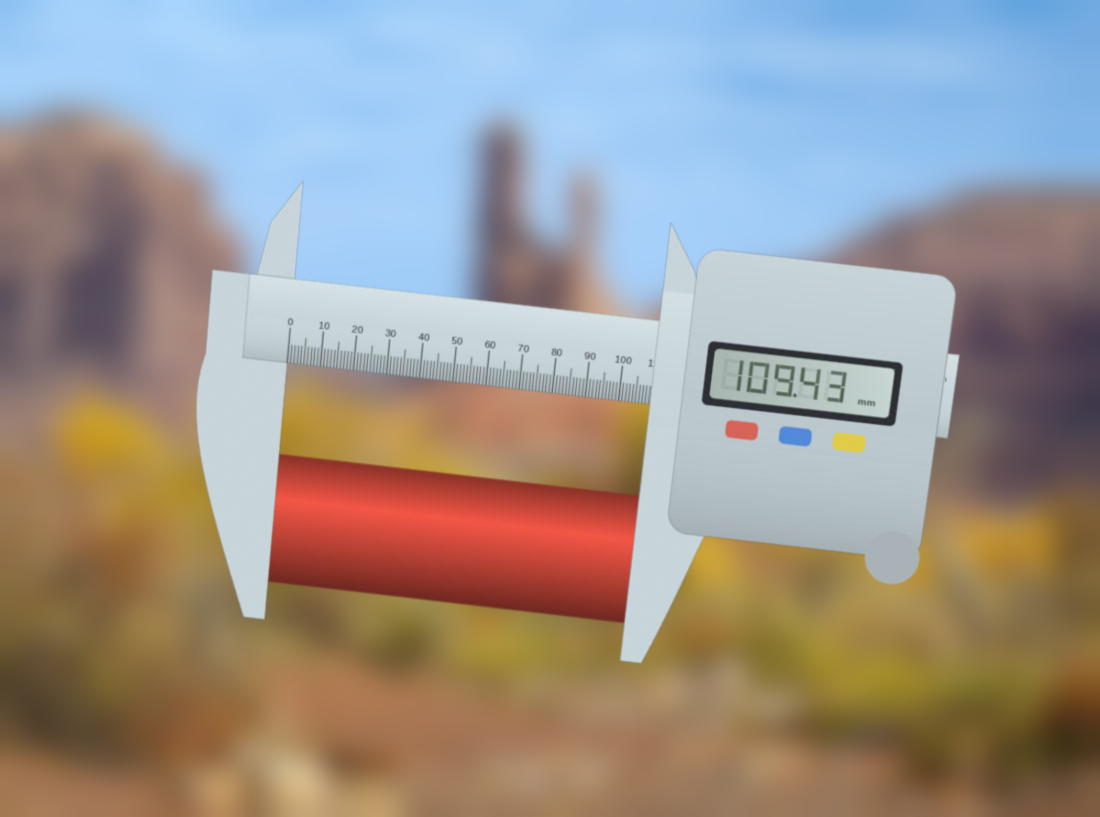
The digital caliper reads 109.43 mm
